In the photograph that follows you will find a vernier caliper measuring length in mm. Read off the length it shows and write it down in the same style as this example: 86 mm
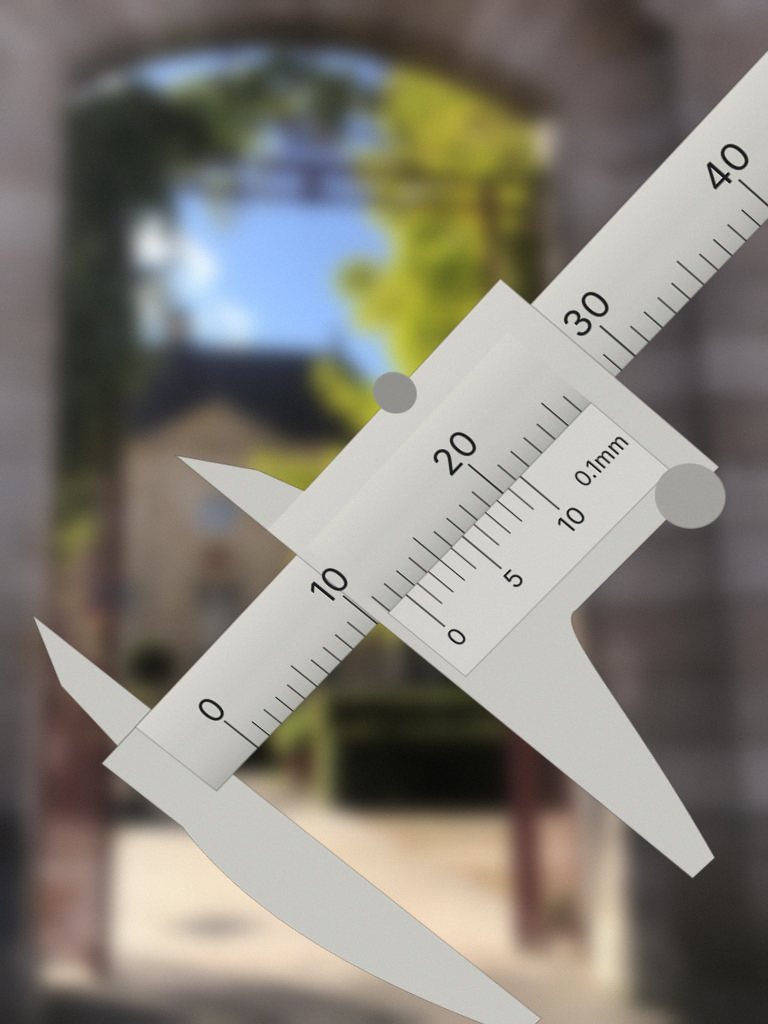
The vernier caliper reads 12.3 mm
